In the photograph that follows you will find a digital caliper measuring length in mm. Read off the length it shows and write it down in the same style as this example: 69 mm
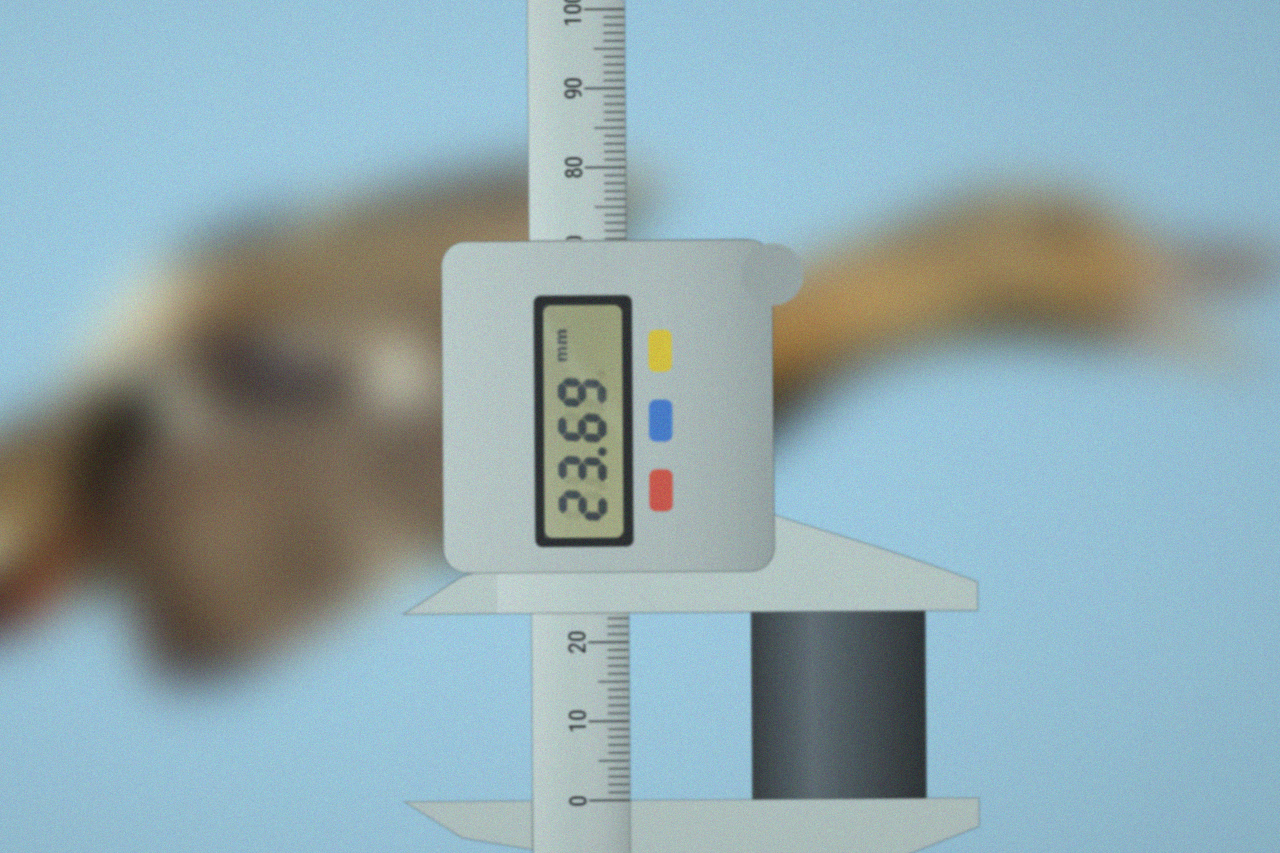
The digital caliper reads 23.69 mm
